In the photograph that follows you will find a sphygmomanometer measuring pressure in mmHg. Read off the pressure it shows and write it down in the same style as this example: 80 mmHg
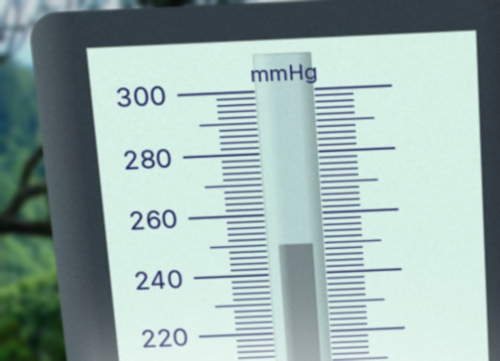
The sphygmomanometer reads 250 mmHg
